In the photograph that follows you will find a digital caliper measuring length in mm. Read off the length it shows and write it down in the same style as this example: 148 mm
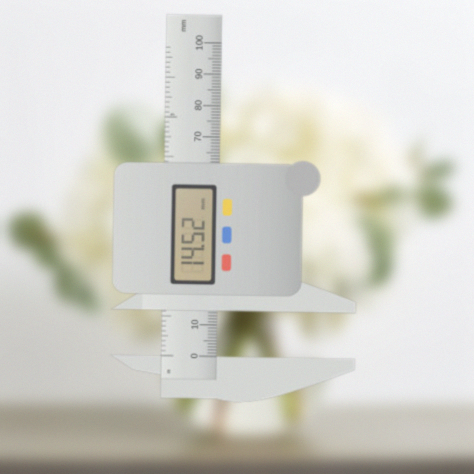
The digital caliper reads 14.52 mm
